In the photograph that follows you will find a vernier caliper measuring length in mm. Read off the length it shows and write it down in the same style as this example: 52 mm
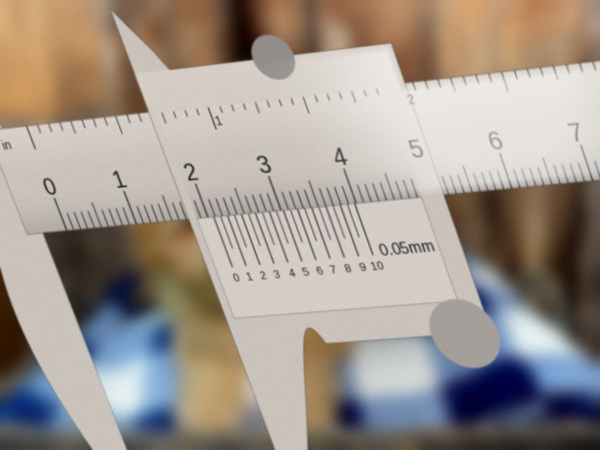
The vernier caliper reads 20.8 mm
